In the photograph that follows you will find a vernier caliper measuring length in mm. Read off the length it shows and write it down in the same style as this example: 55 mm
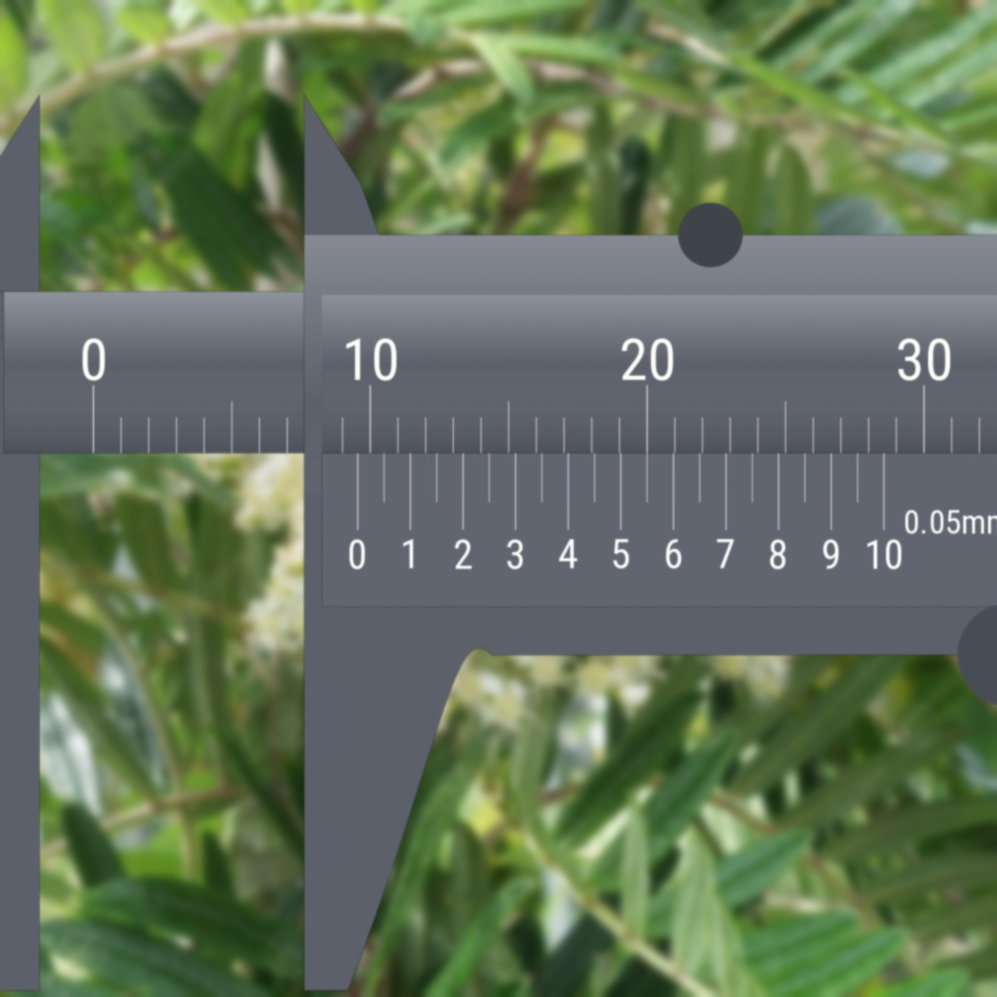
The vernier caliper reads 9.55 mm
